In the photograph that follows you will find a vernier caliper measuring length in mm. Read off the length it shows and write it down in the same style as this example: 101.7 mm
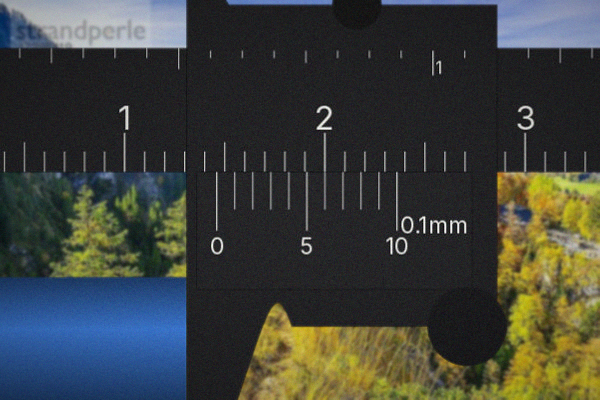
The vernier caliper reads 14.6 mm
